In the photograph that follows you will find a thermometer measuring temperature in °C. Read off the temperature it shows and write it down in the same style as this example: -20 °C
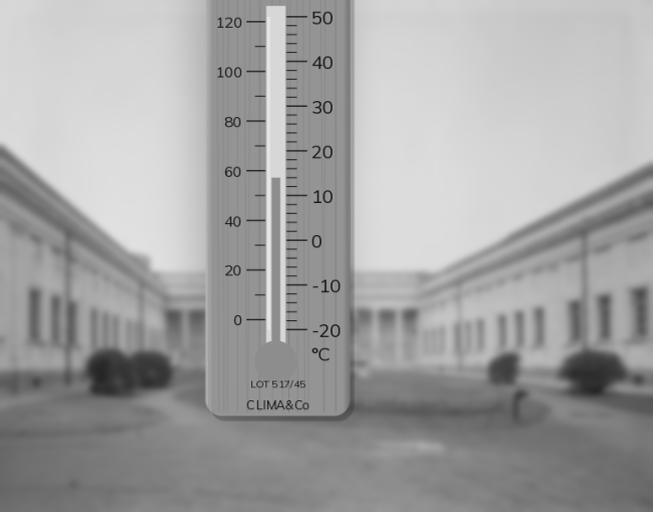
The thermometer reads 14 °C
